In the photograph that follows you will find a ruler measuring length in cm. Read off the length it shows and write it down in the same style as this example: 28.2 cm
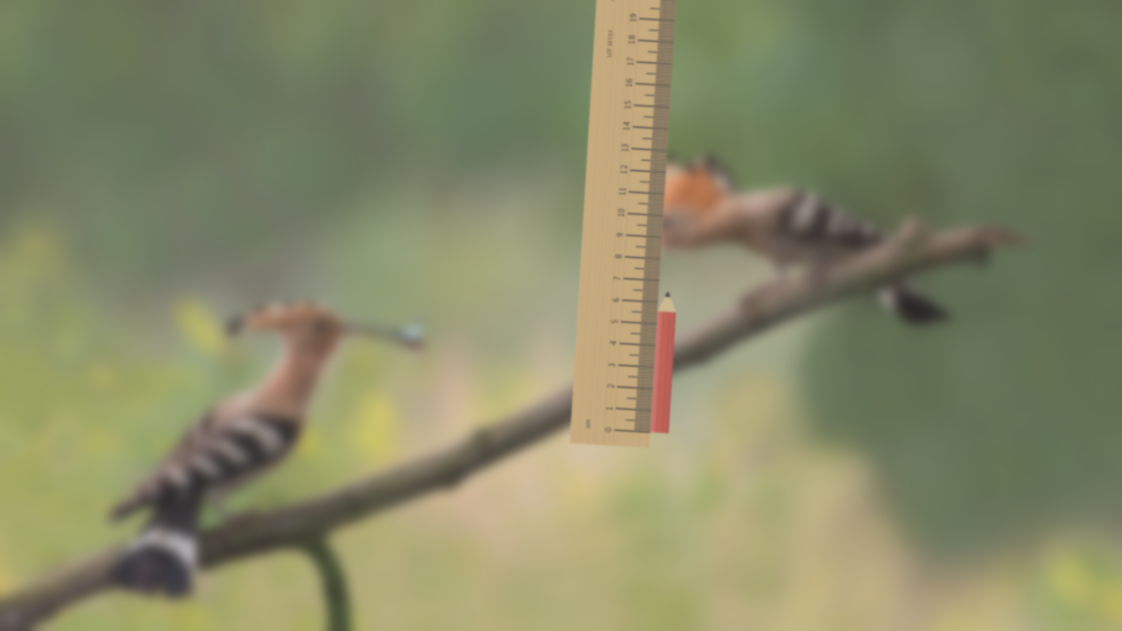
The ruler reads 6.5 cm
